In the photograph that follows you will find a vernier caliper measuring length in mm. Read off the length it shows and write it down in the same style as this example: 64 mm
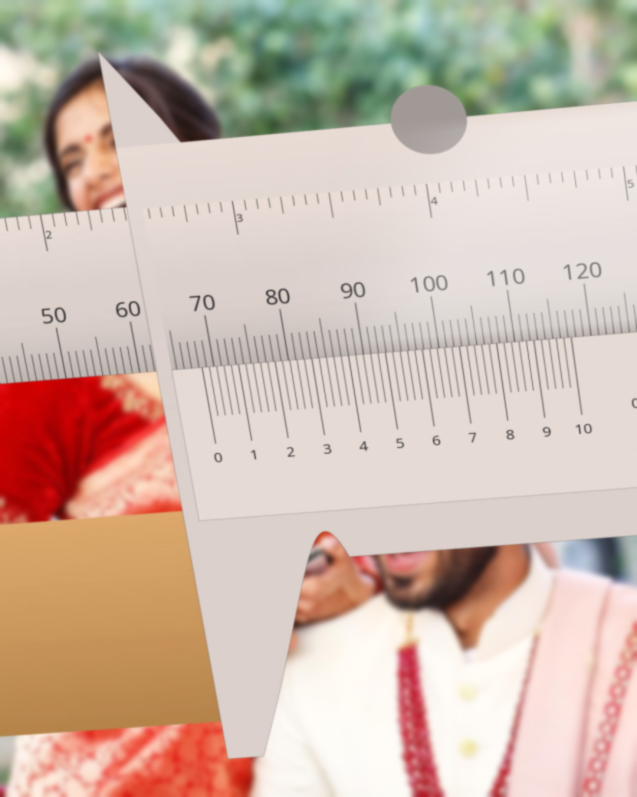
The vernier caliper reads 68.4 mm
